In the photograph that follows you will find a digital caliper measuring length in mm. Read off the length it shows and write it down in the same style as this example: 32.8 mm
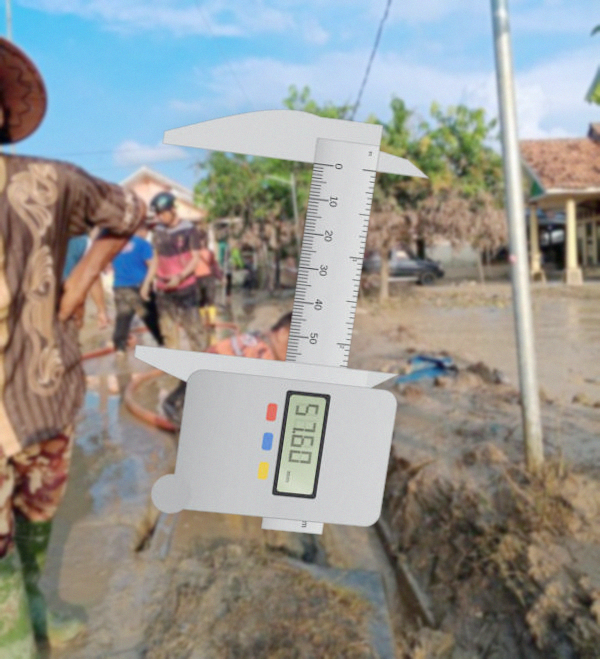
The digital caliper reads 57.60 mm
